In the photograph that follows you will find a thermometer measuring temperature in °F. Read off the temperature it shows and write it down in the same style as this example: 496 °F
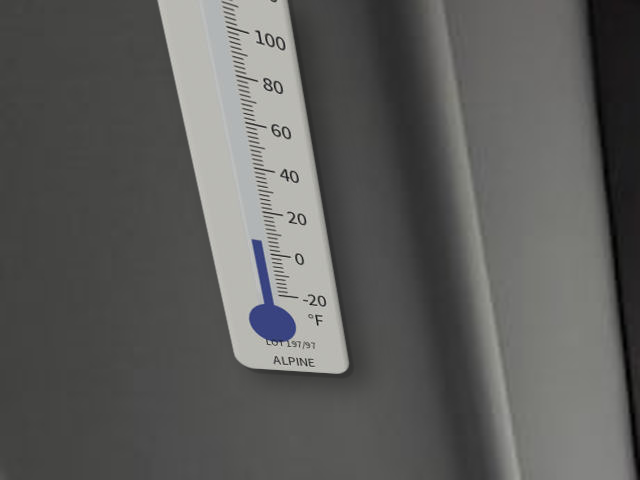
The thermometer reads 6 °F
